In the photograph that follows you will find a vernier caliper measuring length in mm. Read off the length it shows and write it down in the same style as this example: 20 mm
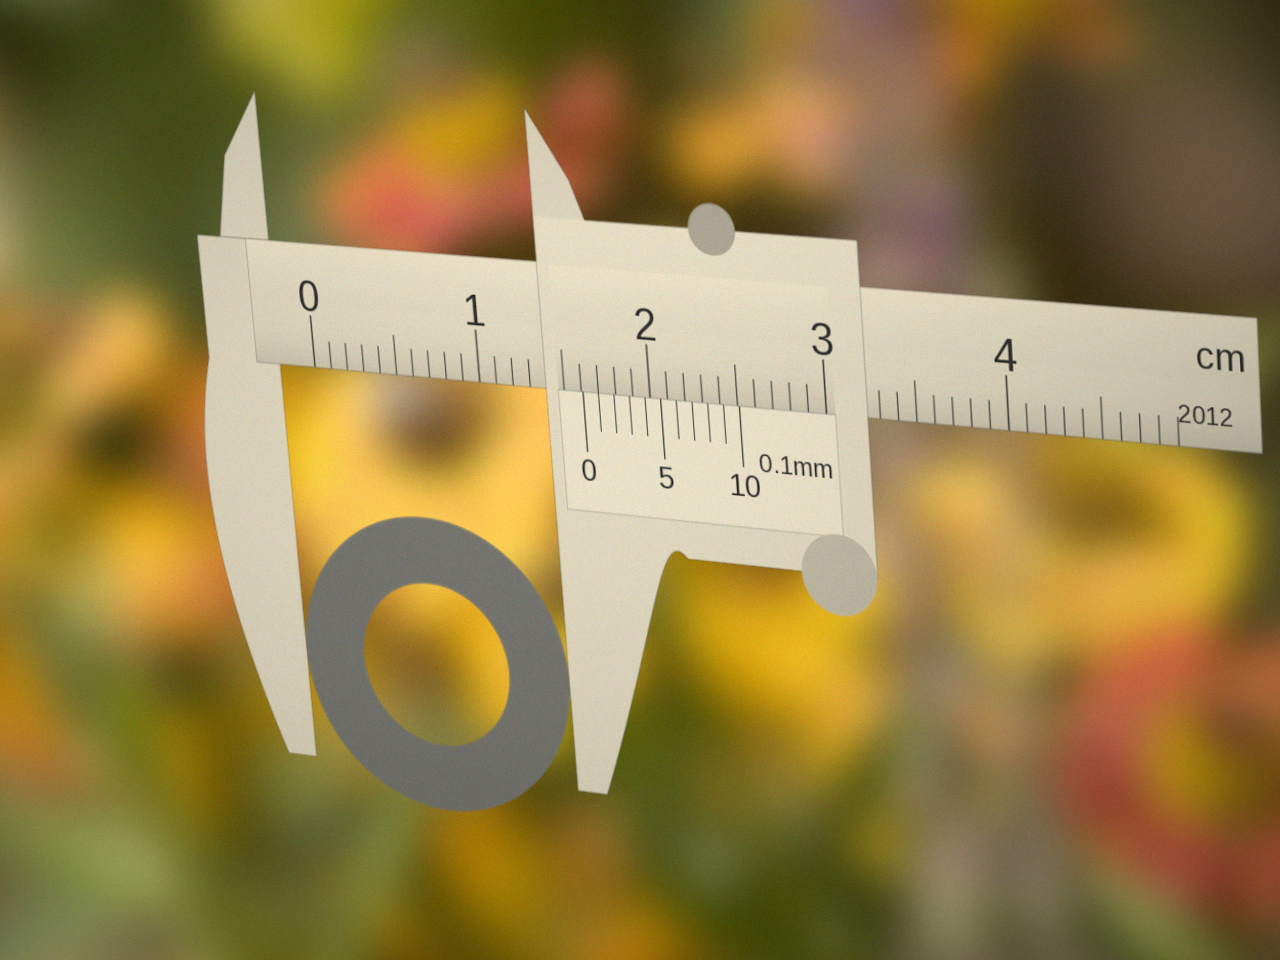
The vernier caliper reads 16.1 mm
